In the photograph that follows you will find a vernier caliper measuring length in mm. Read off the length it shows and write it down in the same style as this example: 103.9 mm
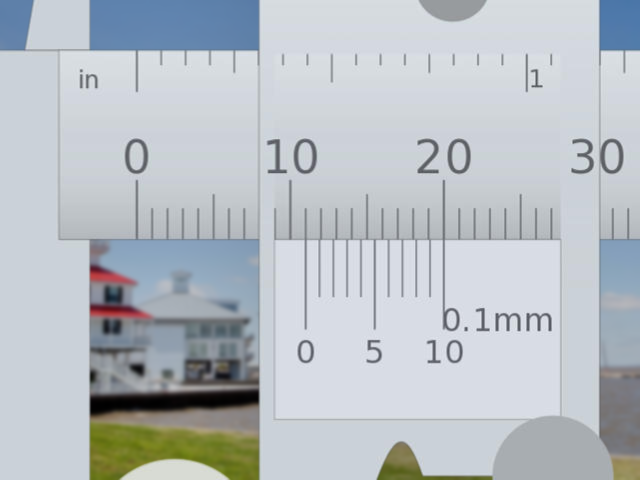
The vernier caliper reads 11.0 mm
